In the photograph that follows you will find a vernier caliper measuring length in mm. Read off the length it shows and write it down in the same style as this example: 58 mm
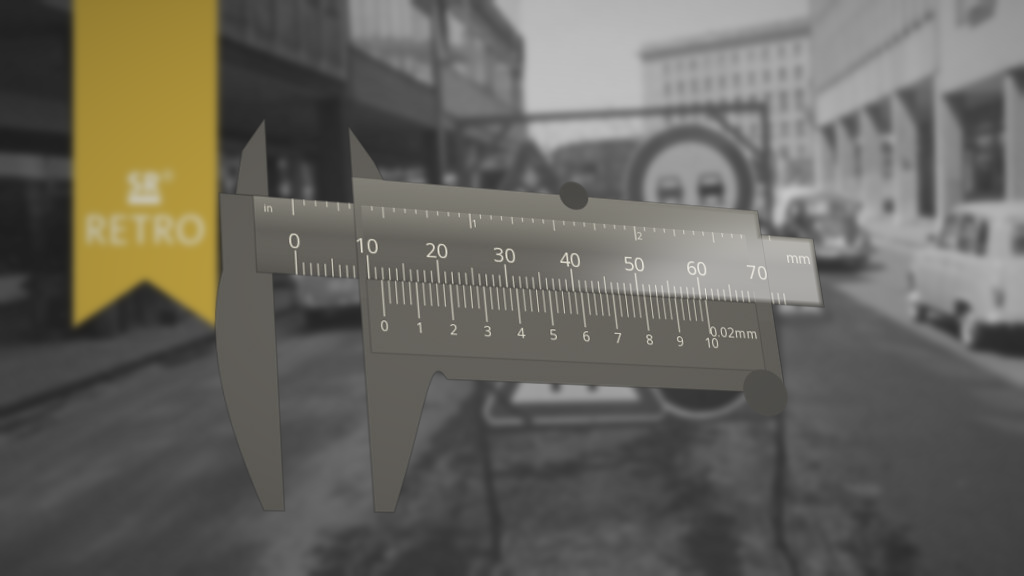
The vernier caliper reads 11.8 mm
